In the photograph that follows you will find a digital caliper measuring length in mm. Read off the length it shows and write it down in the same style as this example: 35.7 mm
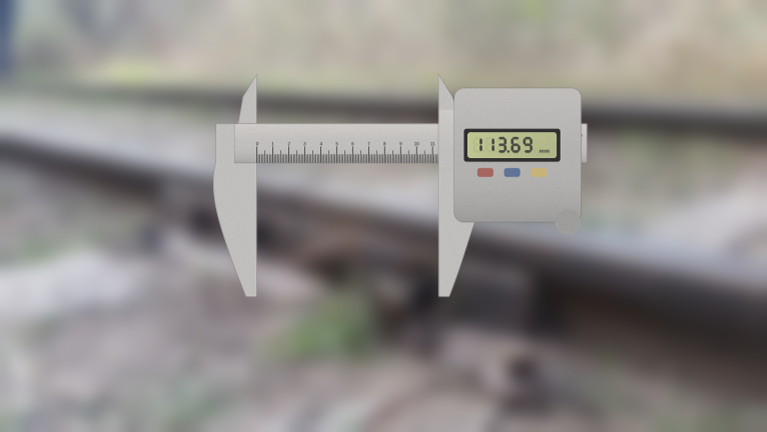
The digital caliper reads 113.69 mm
